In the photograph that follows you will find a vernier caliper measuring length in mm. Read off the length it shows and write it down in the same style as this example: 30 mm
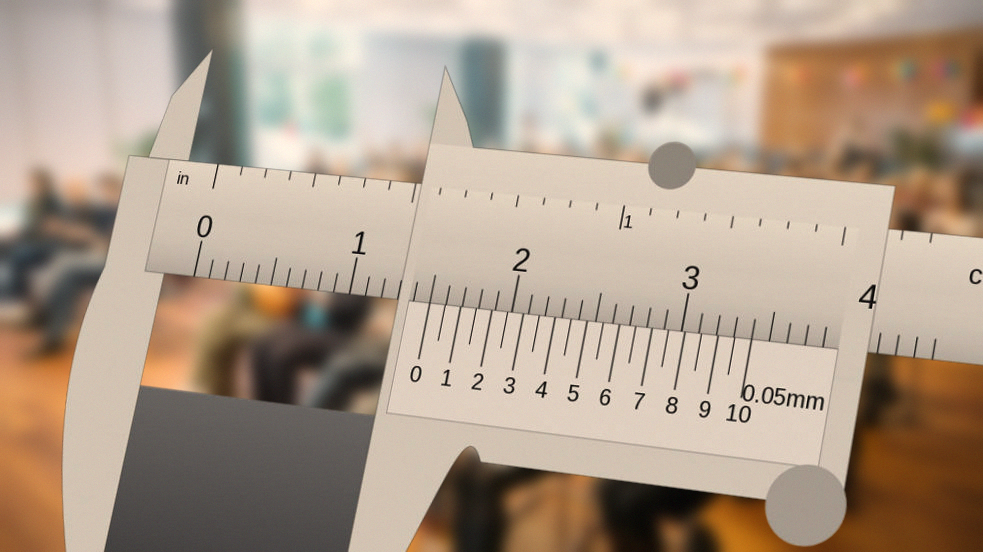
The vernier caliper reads 15.0 mm
